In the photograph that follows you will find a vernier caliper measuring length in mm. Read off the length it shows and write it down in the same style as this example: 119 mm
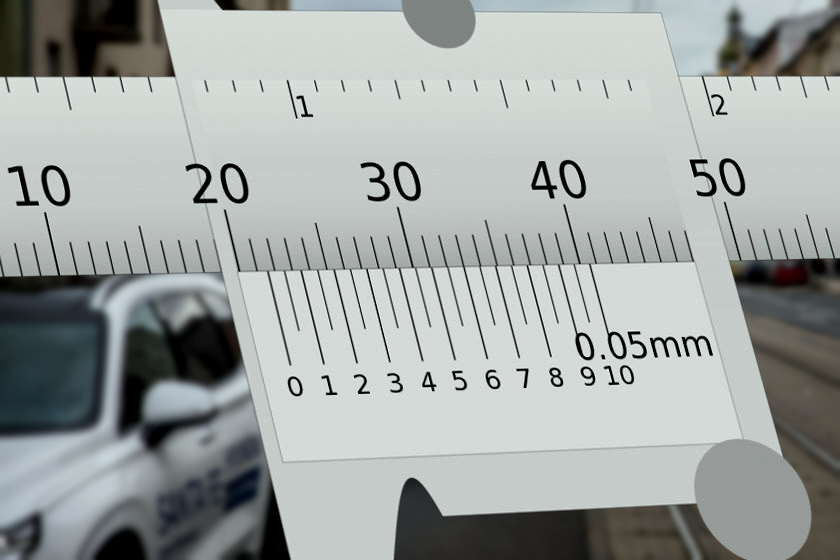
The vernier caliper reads 21.6 mm
